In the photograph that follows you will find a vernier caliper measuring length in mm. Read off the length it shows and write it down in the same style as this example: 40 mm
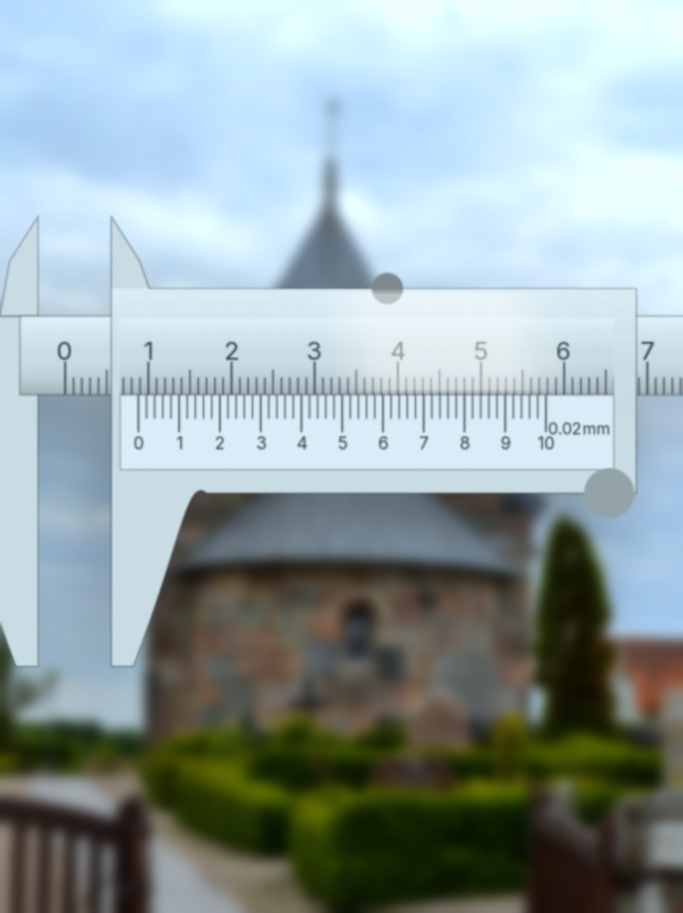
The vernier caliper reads 8.8 mm
